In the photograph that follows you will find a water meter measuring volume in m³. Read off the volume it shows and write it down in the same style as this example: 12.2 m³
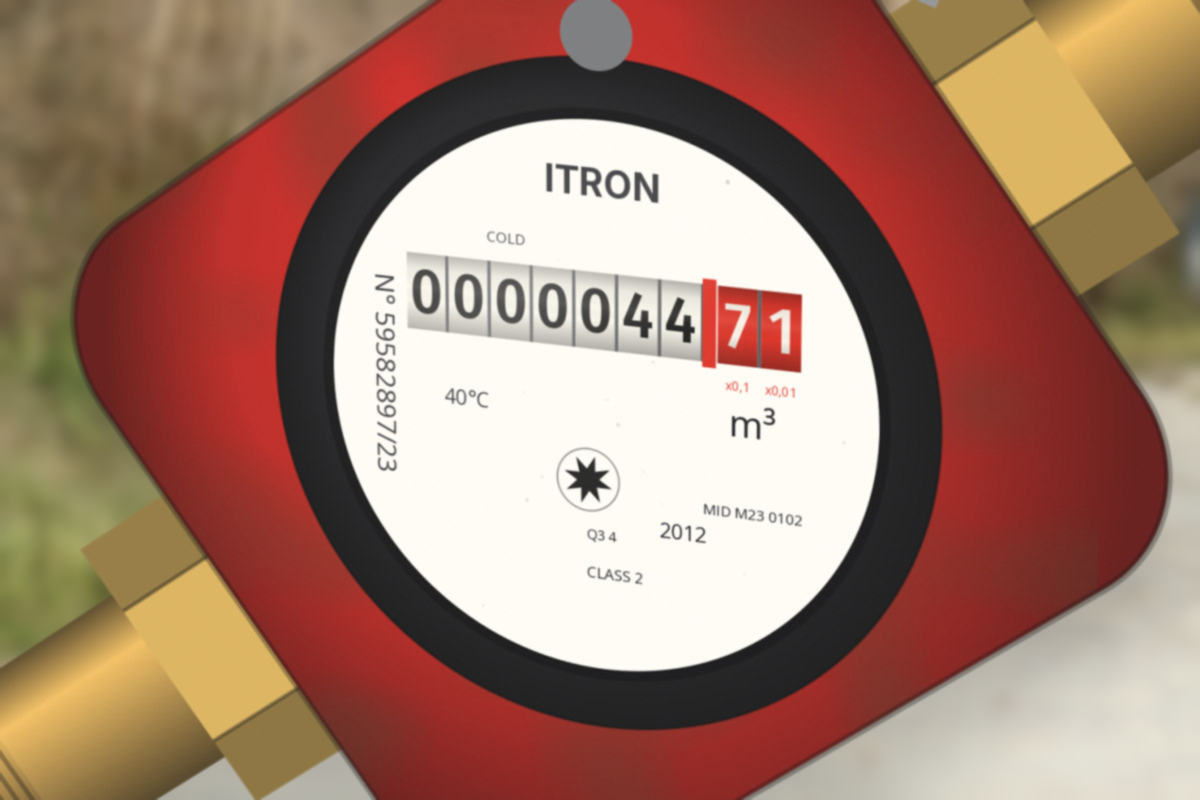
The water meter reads 44.71 m³
